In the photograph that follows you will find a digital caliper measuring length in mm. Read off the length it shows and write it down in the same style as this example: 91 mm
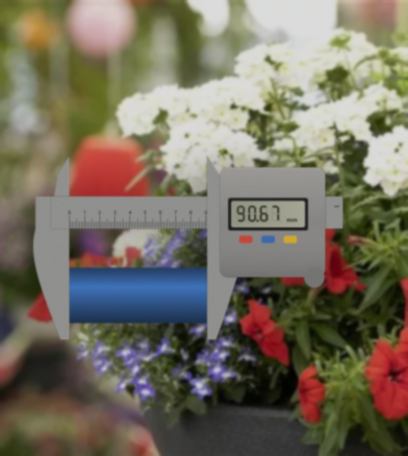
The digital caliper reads 90.67 mm
